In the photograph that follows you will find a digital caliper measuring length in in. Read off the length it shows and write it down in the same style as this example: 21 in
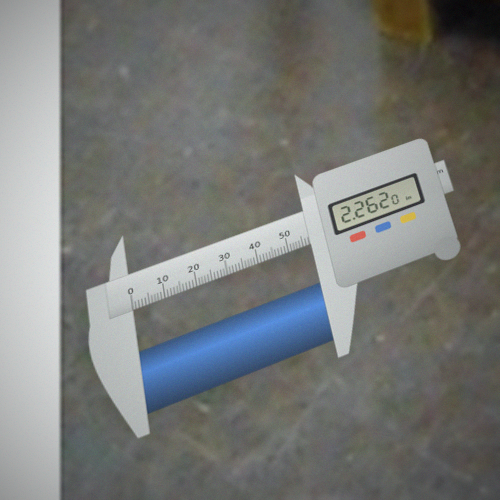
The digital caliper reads 2.2620 in
